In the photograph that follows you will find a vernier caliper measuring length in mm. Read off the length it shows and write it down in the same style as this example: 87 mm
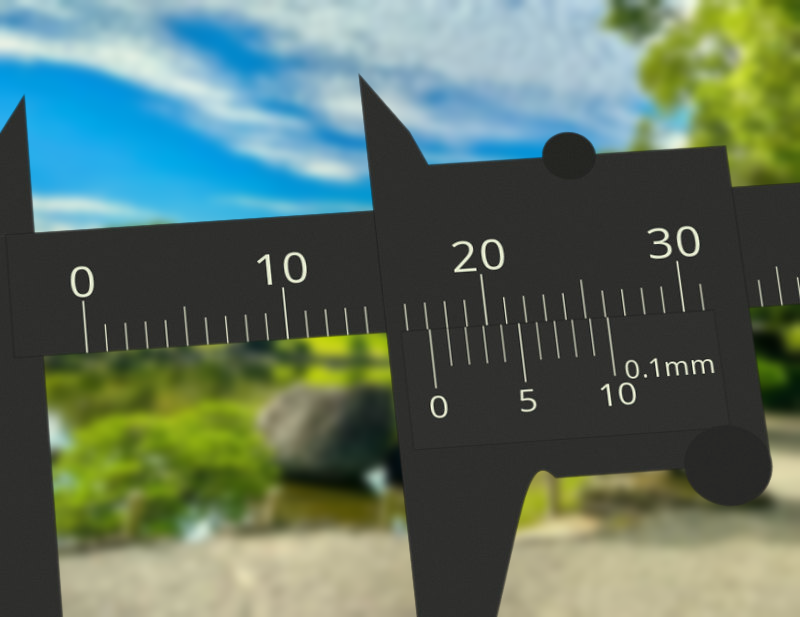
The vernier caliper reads 17.1 mm
